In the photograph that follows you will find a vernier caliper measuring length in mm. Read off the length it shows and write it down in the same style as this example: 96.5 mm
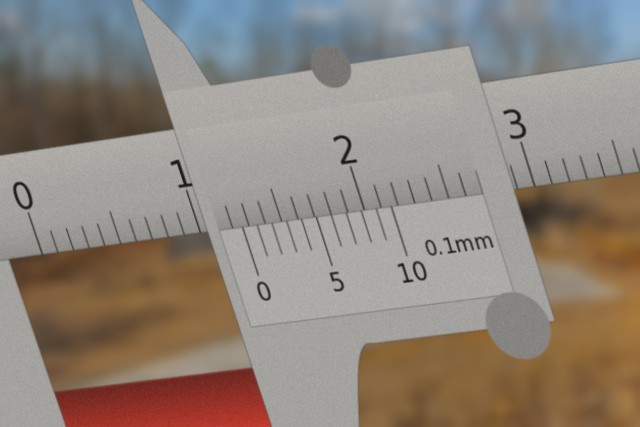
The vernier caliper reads 12.6 mm
